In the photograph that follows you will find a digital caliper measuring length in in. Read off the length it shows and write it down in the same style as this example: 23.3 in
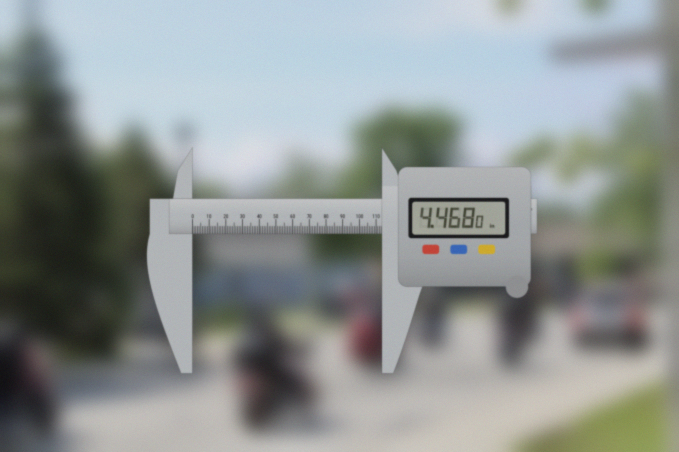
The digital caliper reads 4.4680 in
